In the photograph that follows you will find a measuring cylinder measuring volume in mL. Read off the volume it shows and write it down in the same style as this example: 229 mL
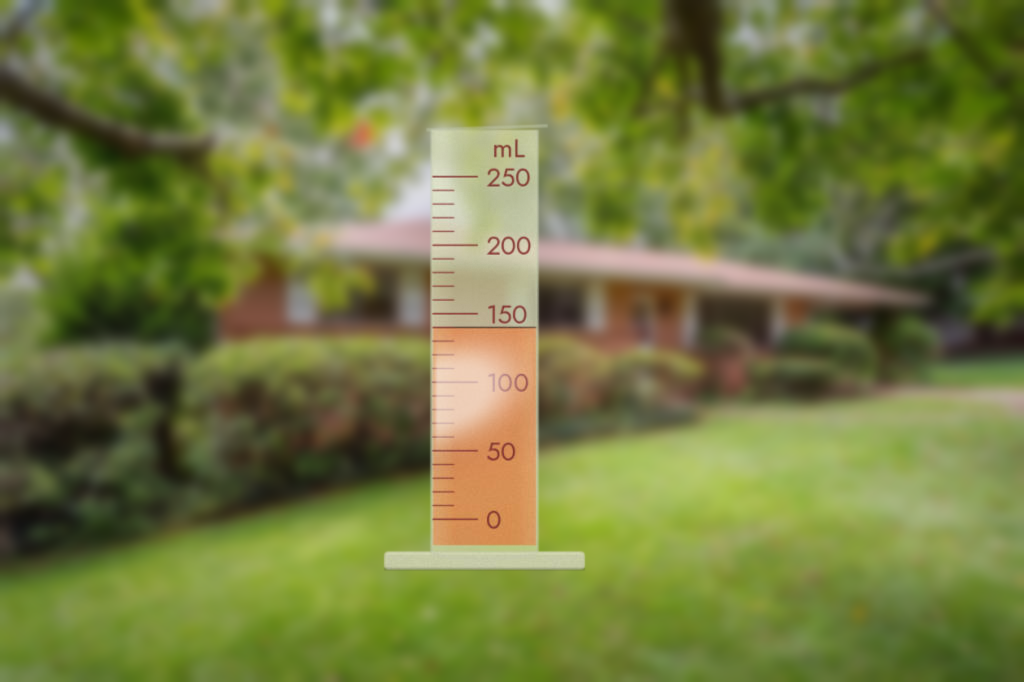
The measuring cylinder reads 140 mL
